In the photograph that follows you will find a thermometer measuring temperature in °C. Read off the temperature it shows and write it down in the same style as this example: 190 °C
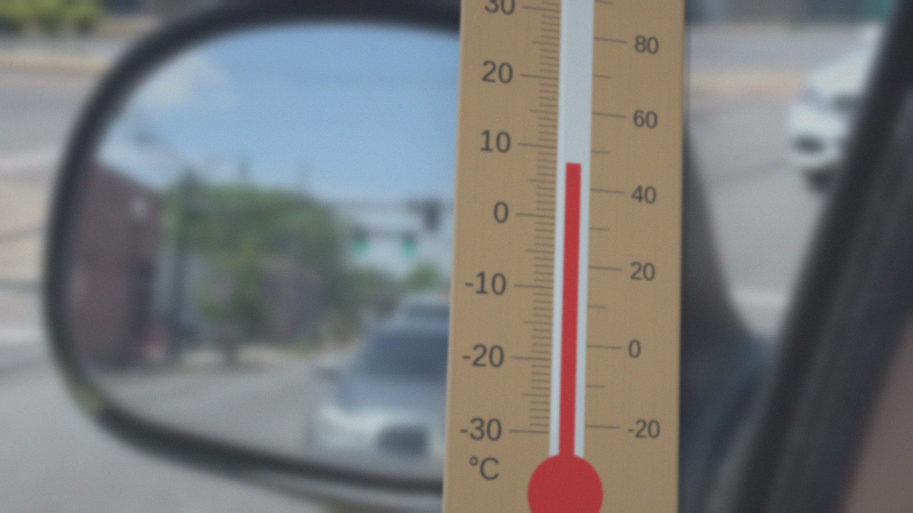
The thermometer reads 8 °C
